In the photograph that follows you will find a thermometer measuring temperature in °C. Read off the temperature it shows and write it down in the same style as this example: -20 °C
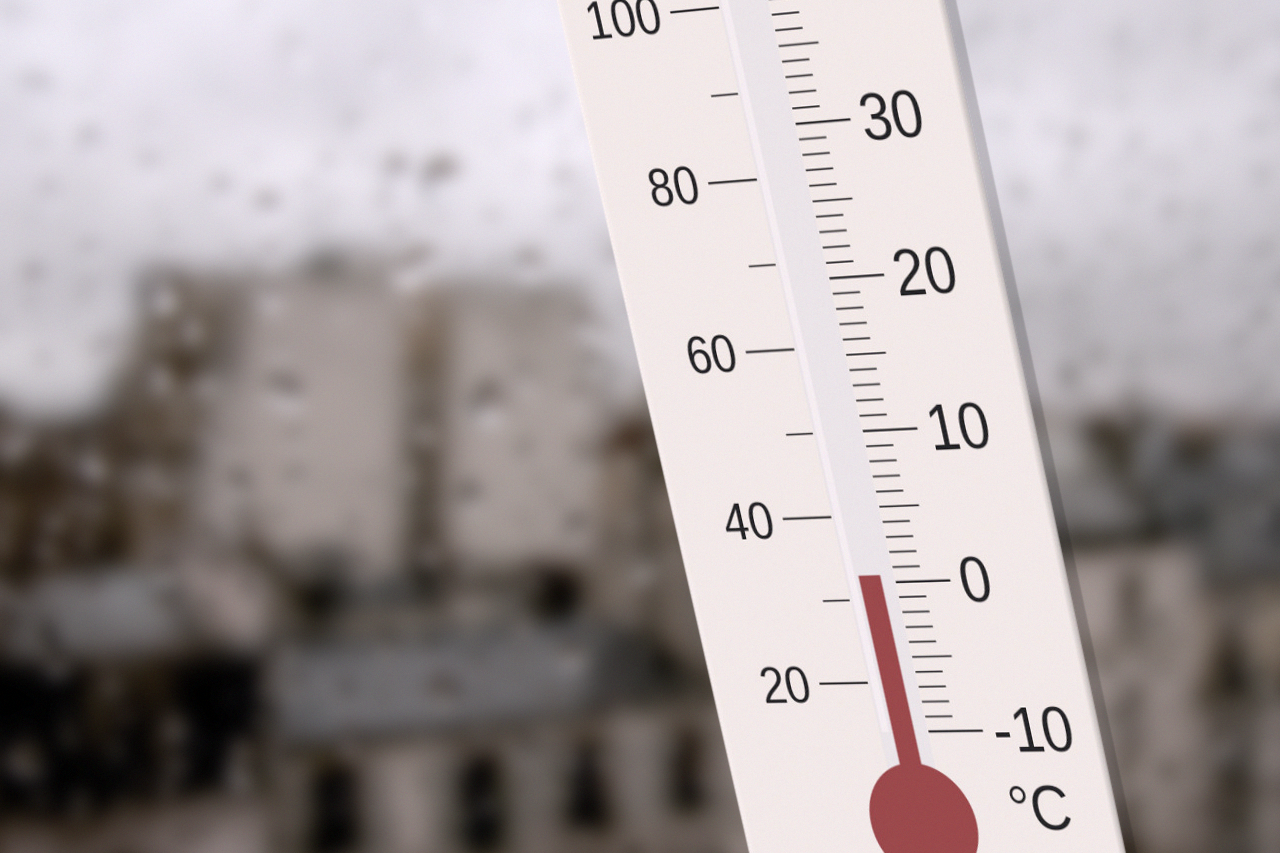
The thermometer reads 0.5 °C
